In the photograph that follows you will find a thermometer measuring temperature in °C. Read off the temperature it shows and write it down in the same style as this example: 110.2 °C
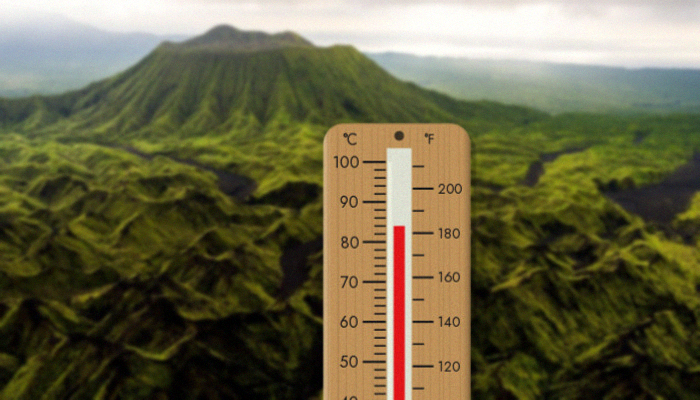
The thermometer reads 84 °C
